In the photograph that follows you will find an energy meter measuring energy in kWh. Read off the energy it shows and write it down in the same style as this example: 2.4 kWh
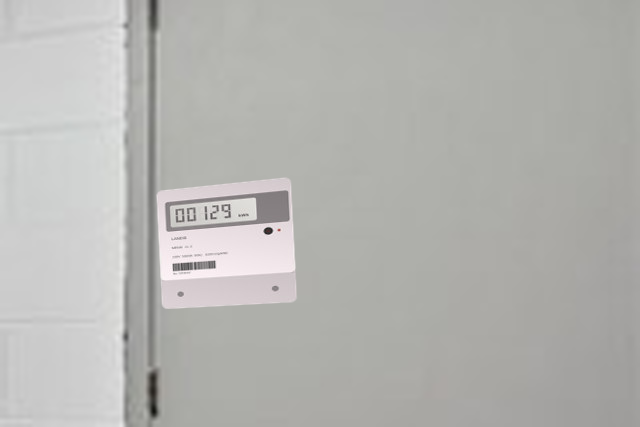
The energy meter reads 129 kWh
